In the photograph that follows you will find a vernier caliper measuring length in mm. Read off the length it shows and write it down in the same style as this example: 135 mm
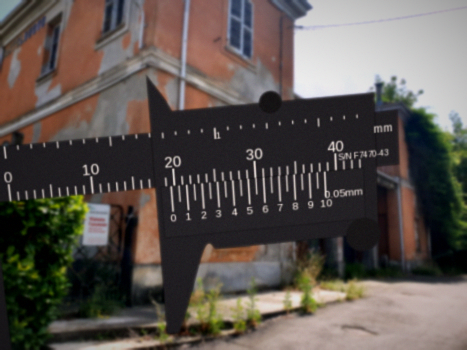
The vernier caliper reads 19.6 mm
